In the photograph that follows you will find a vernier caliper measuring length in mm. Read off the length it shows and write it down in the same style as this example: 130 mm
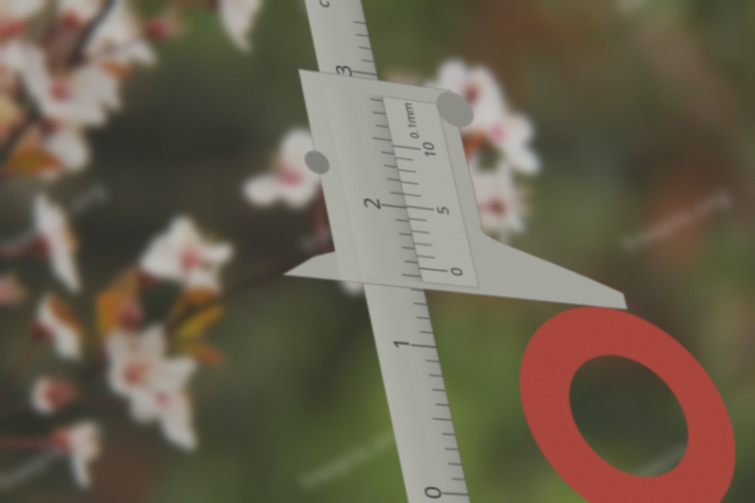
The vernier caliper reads 15.6 mm
